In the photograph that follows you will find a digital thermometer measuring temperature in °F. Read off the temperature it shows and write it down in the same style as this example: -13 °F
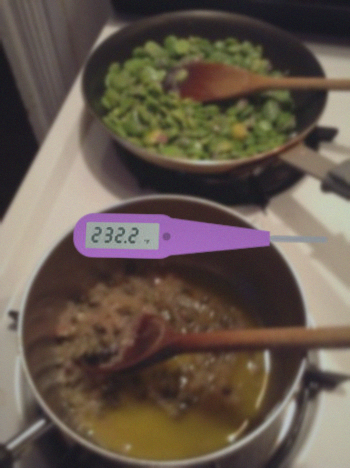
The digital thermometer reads 232.2 °F
